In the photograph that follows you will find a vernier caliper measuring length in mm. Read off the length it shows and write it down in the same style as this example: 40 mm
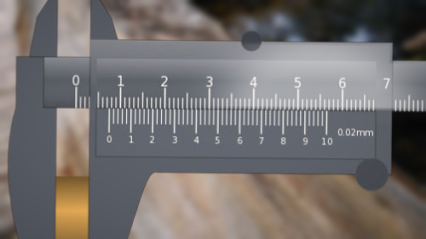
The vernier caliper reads 7.5 mm
